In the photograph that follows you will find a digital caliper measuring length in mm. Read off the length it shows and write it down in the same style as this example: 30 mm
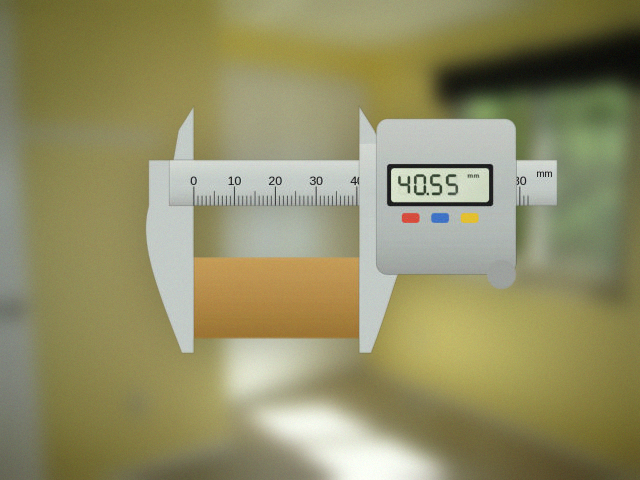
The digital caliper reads 40.55 mm
